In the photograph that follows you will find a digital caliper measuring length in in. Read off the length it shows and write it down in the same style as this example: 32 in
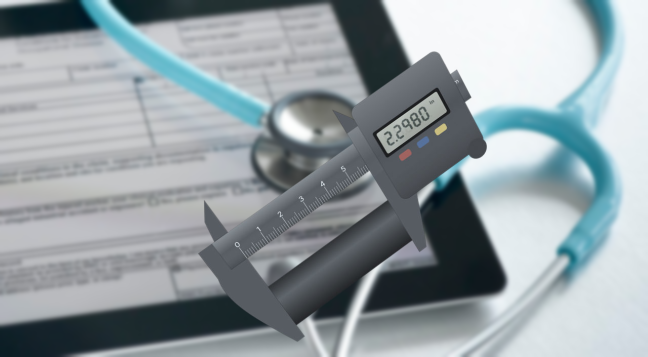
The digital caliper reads 2.2980 in
